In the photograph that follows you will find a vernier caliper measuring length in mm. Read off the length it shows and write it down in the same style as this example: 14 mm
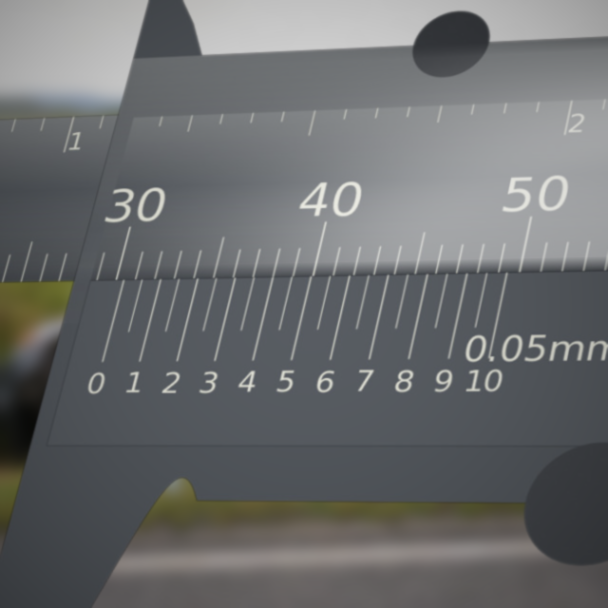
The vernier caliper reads 30.4 mm
